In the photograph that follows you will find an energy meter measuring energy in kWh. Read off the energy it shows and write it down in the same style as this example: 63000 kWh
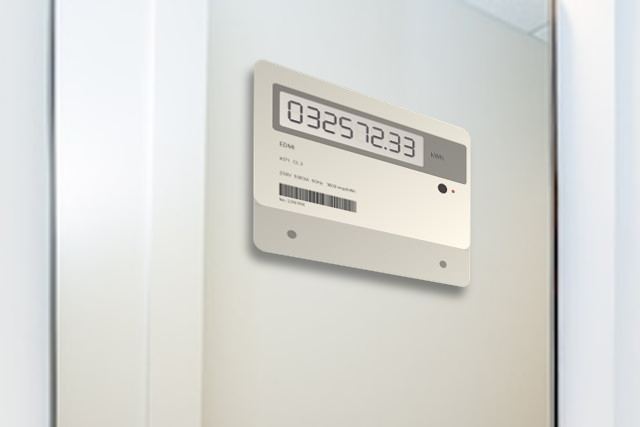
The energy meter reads 32572.33 kWh
